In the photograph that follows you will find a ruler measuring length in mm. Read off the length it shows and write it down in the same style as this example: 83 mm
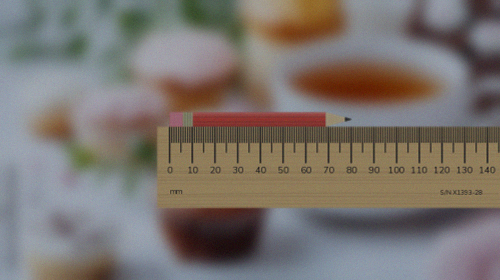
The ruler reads 80 mm
